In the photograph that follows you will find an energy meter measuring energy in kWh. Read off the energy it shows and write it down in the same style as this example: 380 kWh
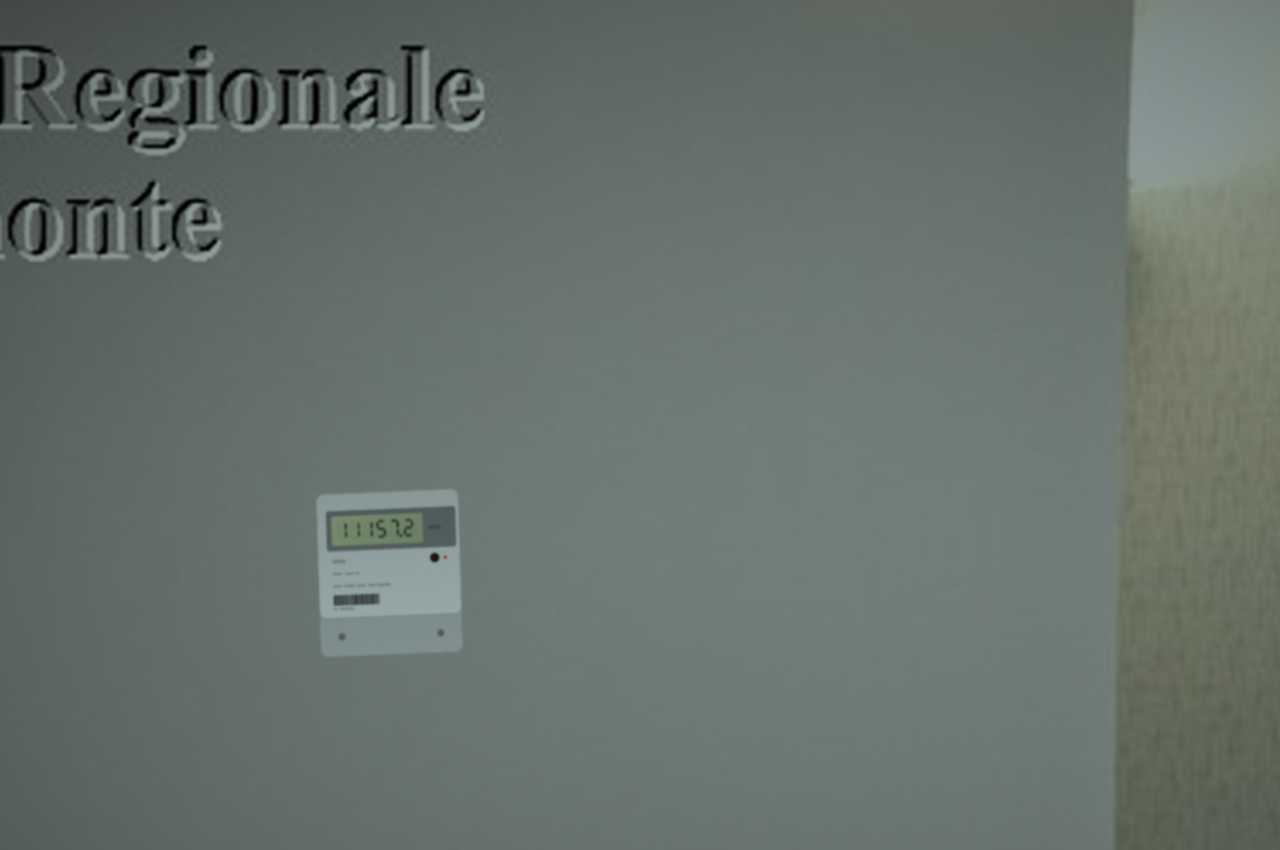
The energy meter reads 11157.2 kWh
